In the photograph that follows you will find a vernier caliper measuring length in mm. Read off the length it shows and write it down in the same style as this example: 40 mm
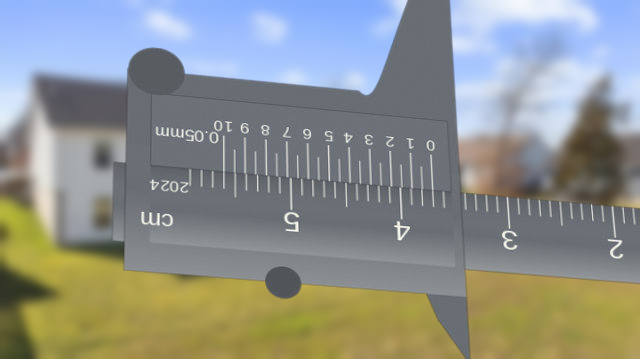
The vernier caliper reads 37.0 mm
